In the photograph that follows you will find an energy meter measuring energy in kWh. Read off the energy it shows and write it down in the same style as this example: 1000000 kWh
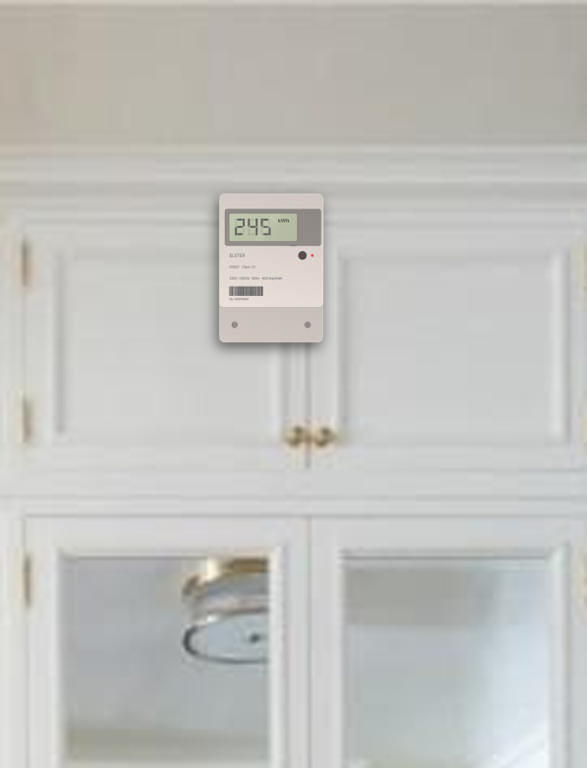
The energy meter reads 245 kWh
